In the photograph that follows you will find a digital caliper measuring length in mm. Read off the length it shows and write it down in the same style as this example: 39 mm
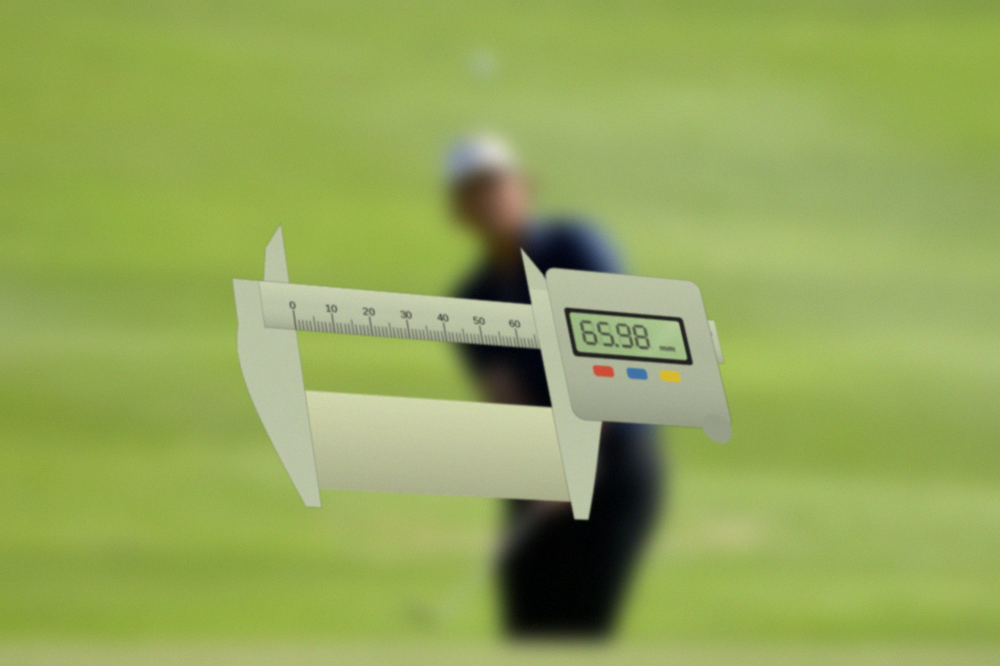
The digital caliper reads 65.98 mm
